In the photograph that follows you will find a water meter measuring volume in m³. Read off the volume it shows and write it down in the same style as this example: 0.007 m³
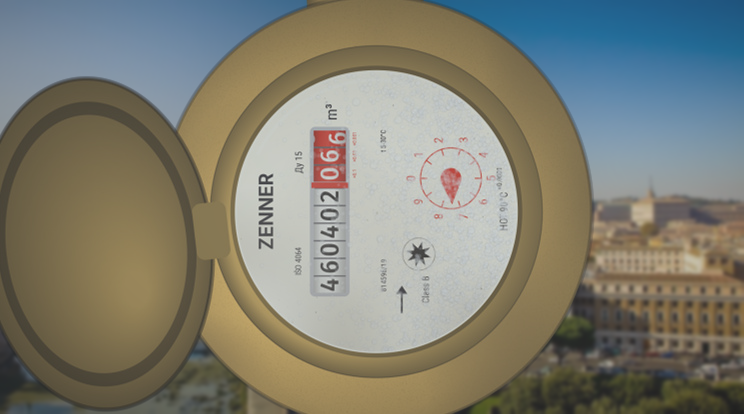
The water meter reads 460402.0657 m³
